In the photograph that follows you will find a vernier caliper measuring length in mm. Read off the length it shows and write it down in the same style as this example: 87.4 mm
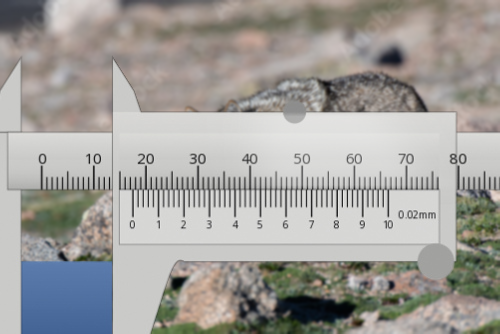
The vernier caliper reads 17.5 mm
